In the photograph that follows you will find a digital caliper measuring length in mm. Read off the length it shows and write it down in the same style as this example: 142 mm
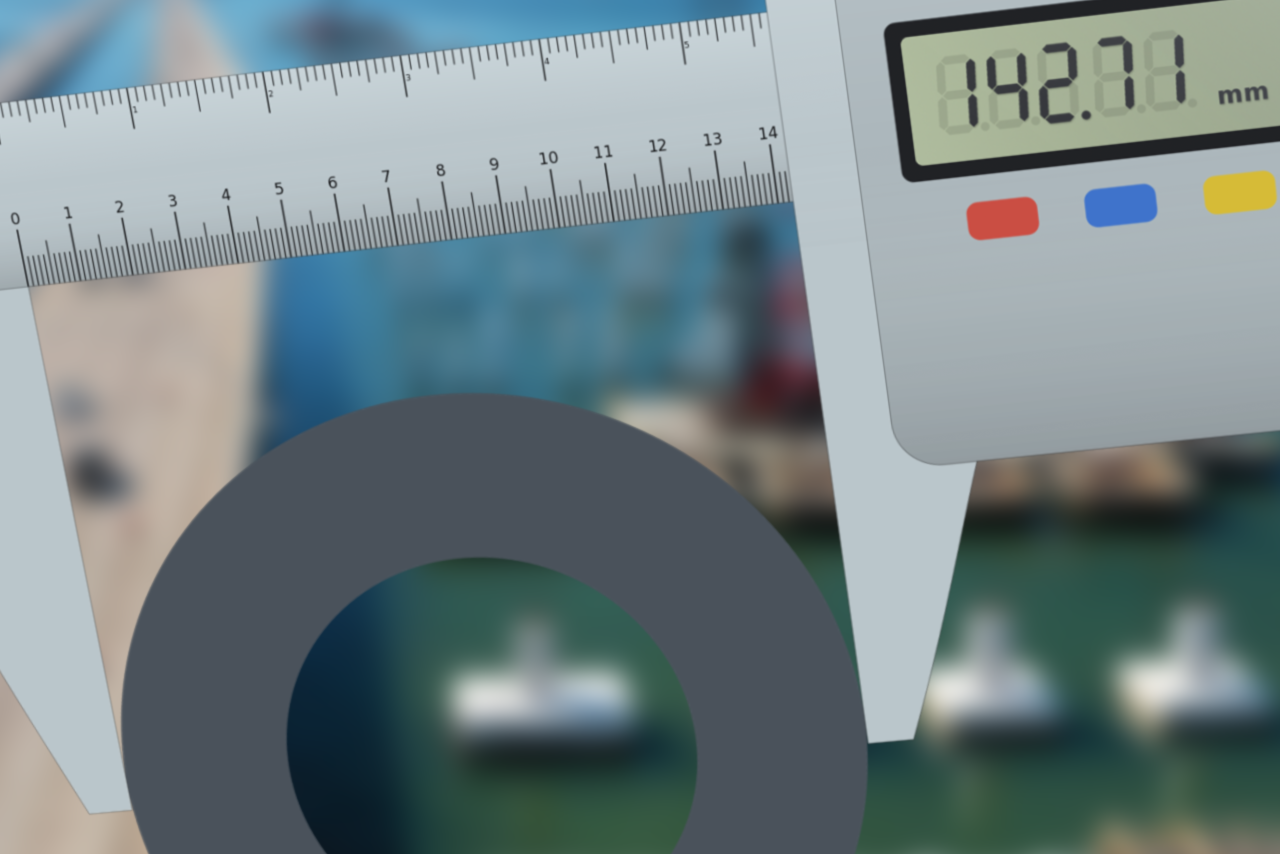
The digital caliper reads 142.71 mm
